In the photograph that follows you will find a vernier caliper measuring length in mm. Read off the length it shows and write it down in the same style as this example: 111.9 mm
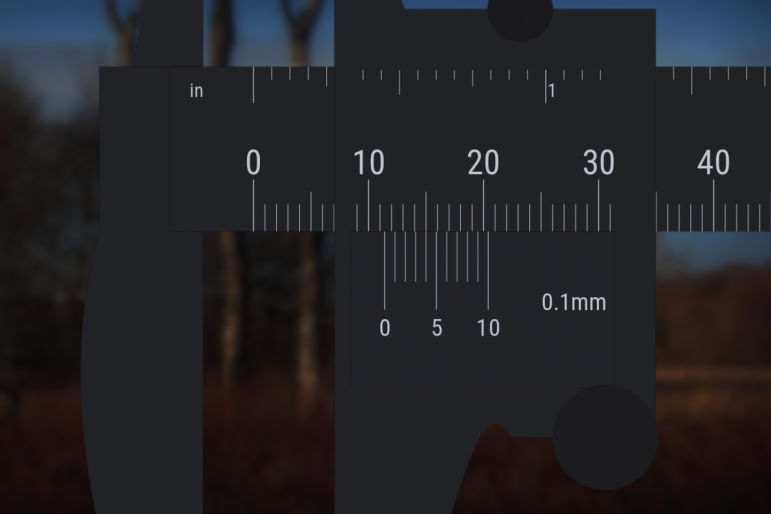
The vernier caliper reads 11.4 mm
